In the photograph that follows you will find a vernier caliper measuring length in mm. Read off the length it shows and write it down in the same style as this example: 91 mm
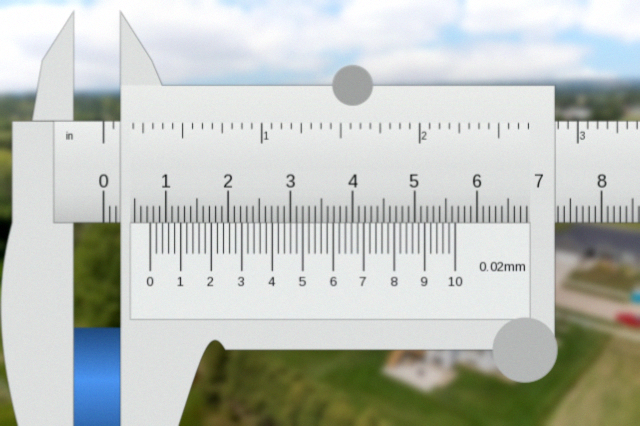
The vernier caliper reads 7.5 mm
